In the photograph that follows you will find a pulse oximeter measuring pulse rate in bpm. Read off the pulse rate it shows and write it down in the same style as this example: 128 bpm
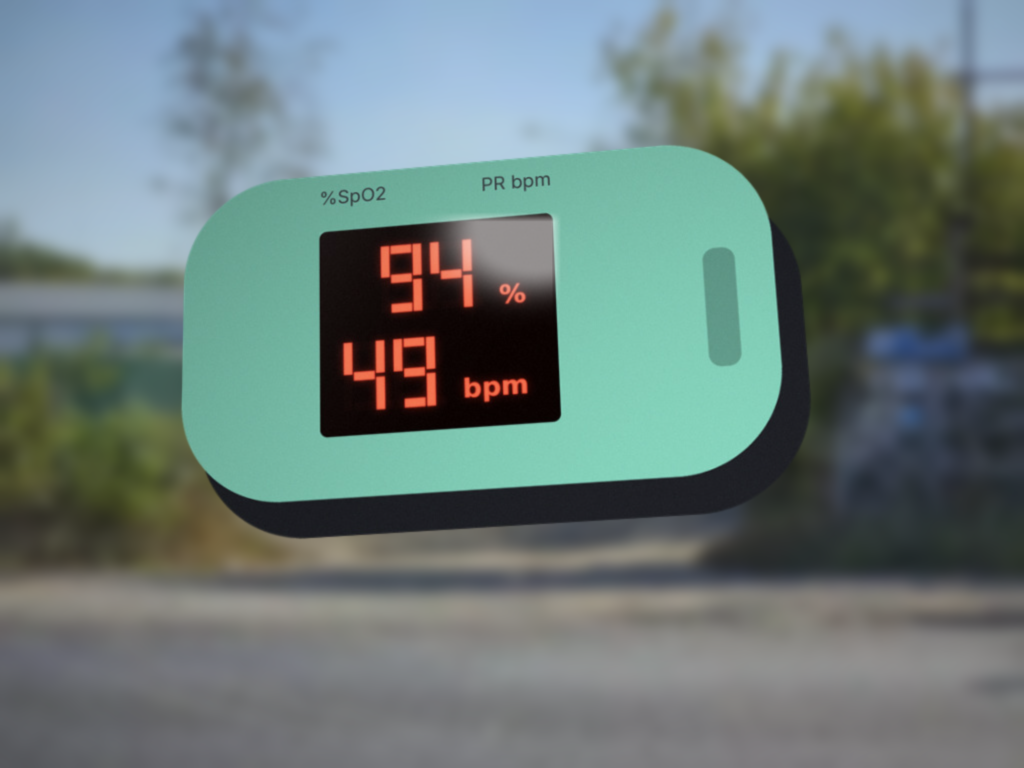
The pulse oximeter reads 49 bpm
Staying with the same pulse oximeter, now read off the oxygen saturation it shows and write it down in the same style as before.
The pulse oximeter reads 94 %
